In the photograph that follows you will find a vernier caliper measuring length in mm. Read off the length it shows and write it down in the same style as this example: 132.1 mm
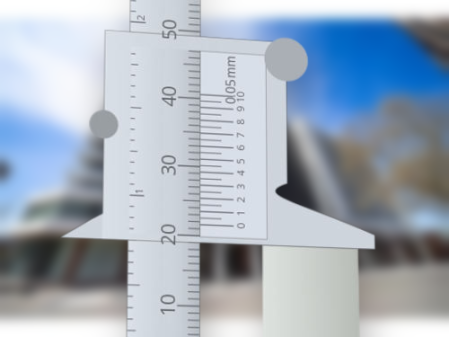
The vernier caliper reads 21.6 mm
